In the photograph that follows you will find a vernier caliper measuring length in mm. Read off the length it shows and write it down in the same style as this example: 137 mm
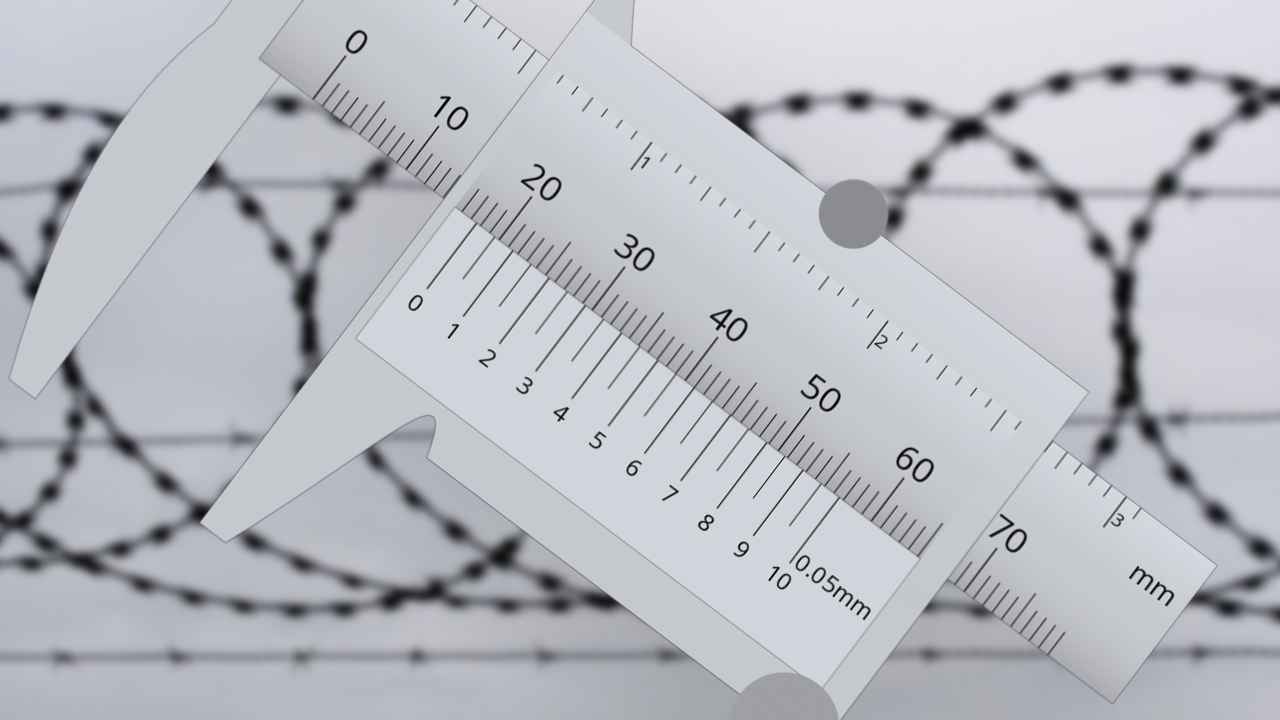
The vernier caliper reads 17.6 mm
